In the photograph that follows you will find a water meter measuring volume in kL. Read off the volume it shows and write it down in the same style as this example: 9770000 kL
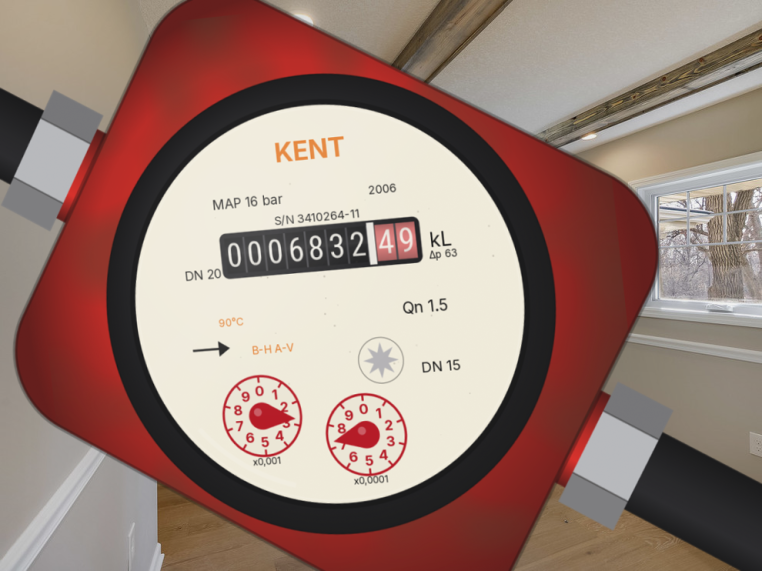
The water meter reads 6832.4927 kL
